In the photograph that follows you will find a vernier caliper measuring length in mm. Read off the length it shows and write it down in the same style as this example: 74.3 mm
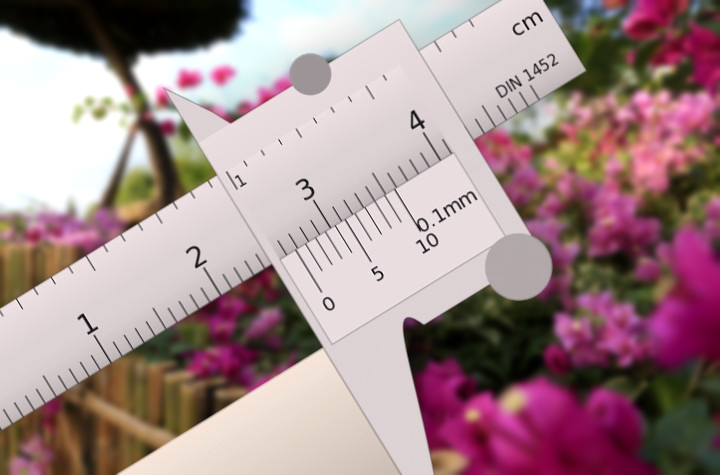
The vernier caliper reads 26.8 mm
